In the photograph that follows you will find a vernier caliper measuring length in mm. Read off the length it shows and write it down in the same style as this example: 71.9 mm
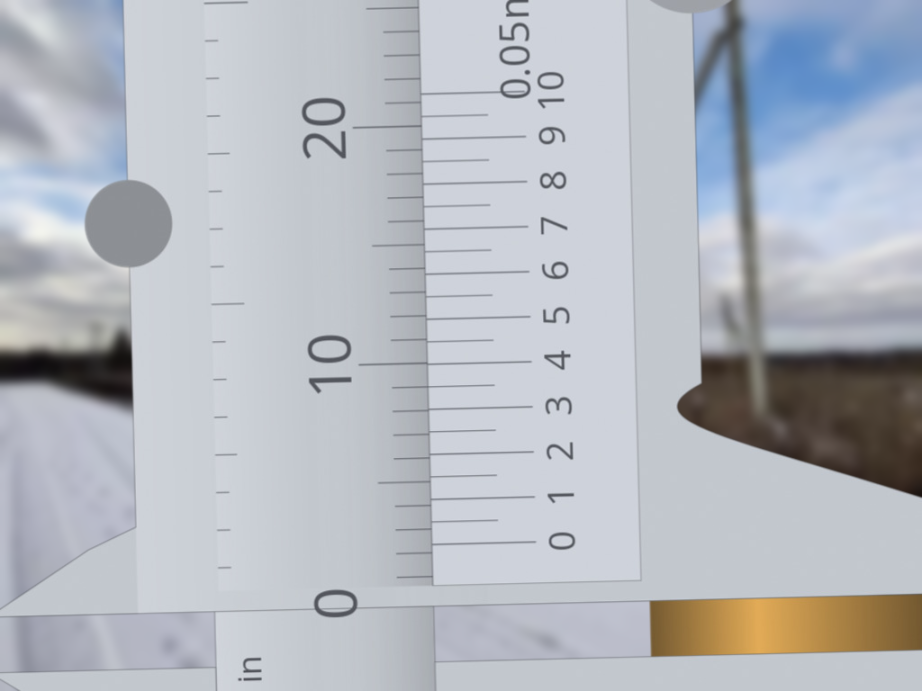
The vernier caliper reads 2.35 mm
